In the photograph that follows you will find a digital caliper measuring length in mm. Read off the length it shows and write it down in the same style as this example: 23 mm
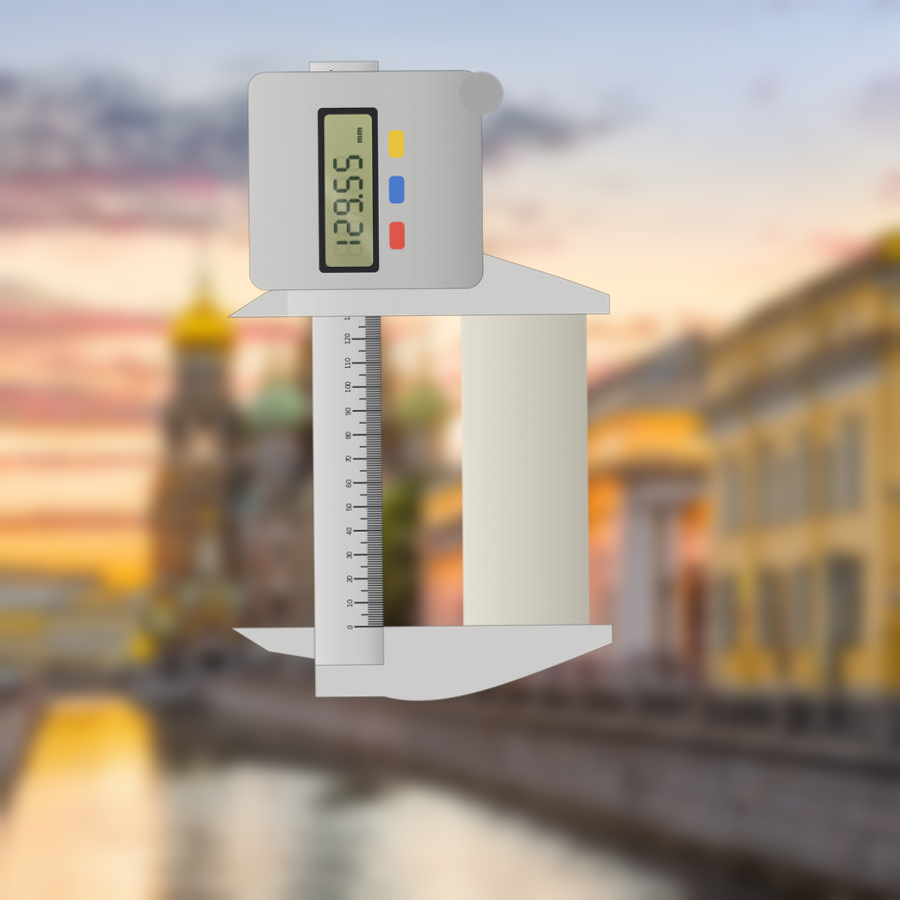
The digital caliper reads 129.55 mm
